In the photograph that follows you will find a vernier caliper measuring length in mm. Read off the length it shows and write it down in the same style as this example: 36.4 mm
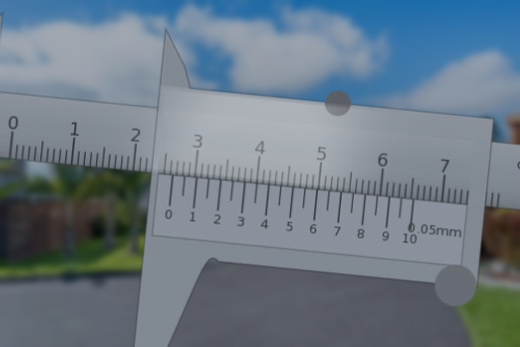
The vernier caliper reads 26.4 mm
